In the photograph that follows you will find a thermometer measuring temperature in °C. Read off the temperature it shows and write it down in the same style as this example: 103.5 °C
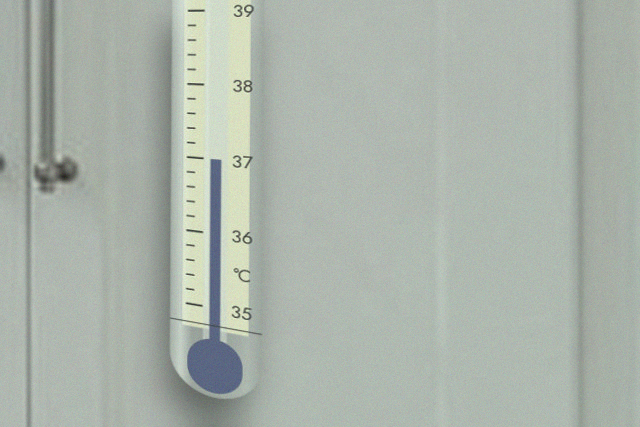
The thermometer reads 37 °C
